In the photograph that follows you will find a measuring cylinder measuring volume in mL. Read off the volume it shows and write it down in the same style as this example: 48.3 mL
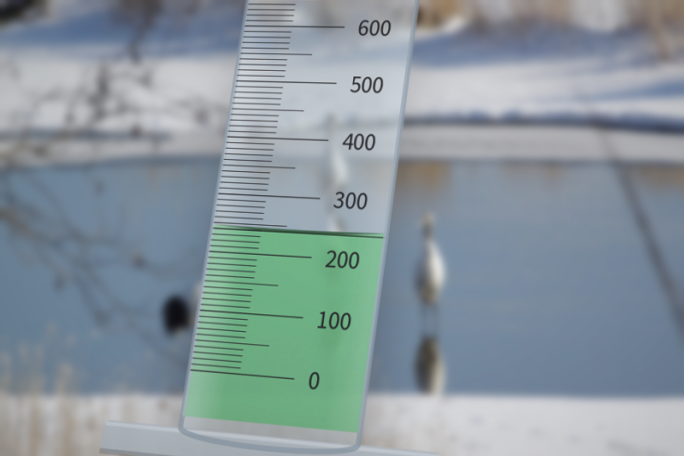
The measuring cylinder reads 240 mL
